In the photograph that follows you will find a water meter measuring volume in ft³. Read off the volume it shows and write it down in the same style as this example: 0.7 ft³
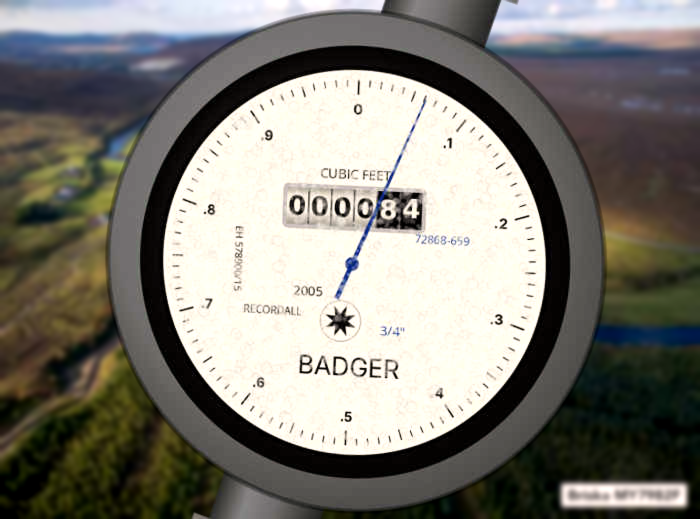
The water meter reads 84.06 ft³
